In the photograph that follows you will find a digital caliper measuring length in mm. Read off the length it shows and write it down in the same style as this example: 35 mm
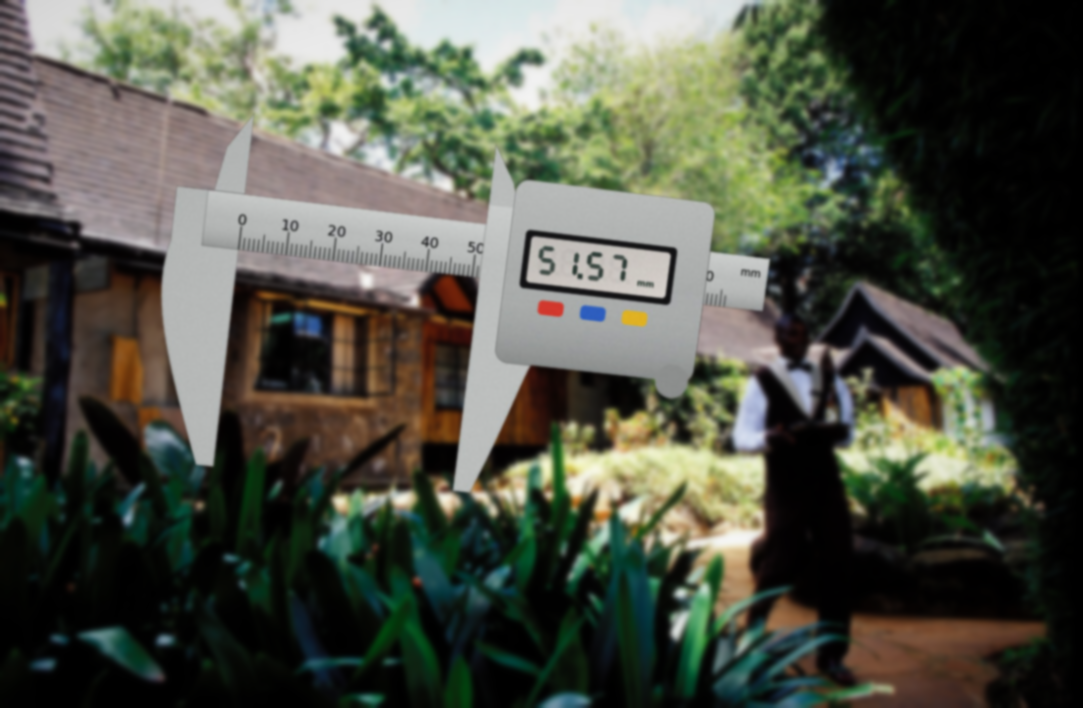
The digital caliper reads 51.57 mm
